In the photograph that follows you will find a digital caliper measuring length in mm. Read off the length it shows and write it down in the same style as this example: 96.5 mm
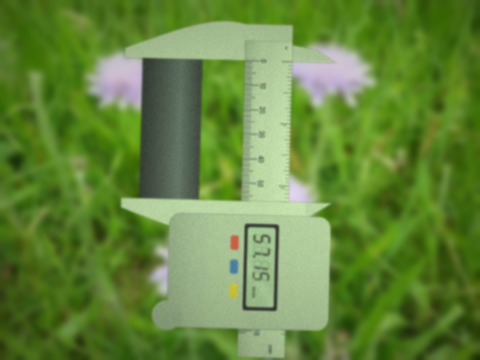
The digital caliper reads 57.15 mm
